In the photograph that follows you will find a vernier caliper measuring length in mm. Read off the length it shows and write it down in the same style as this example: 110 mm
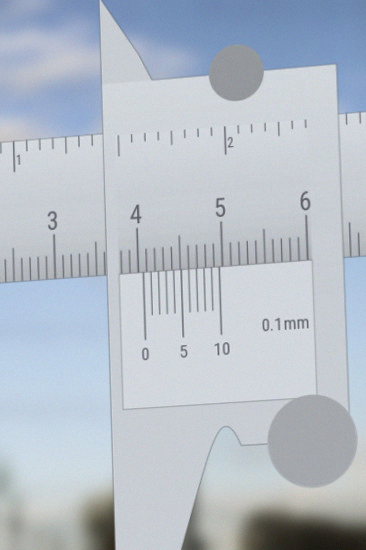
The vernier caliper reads 40.6 mm
